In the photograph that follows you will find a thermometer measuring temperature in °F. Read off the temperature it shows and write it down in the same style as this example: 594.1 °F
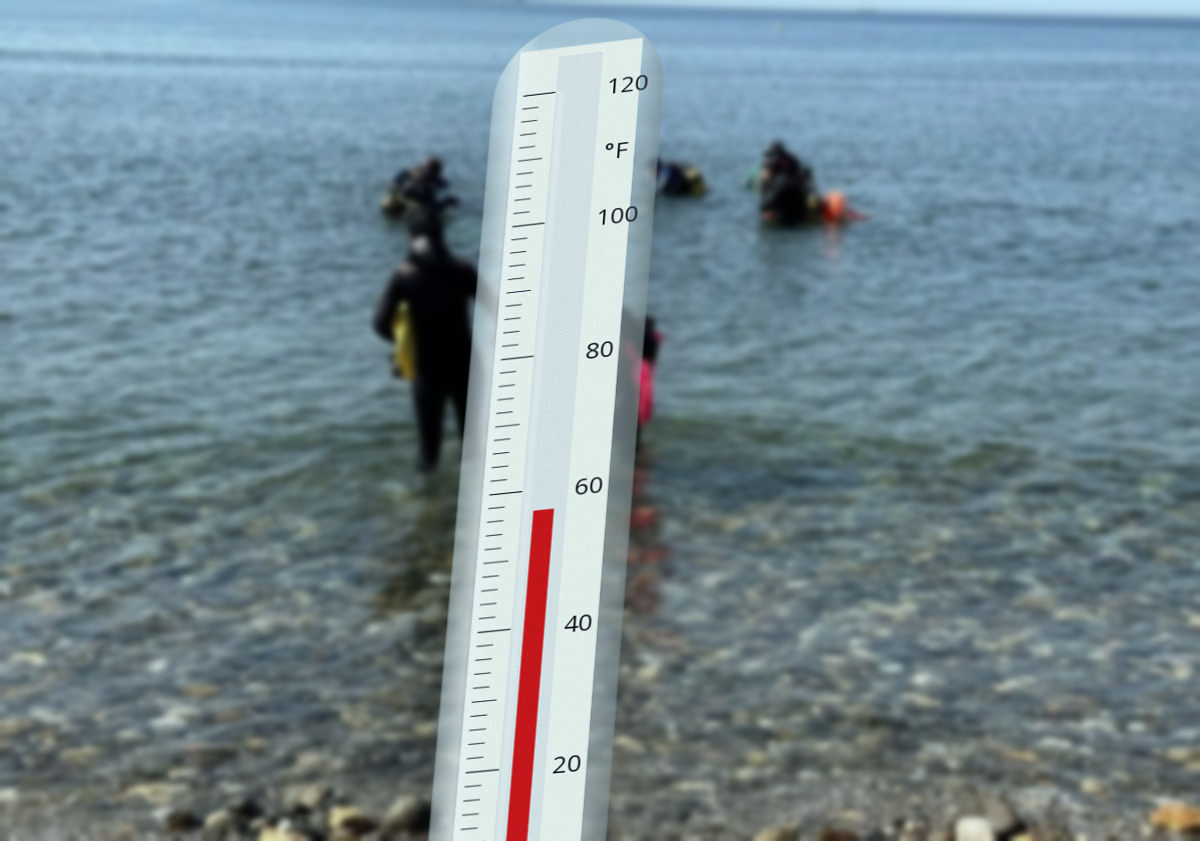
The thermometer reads 57 °F
